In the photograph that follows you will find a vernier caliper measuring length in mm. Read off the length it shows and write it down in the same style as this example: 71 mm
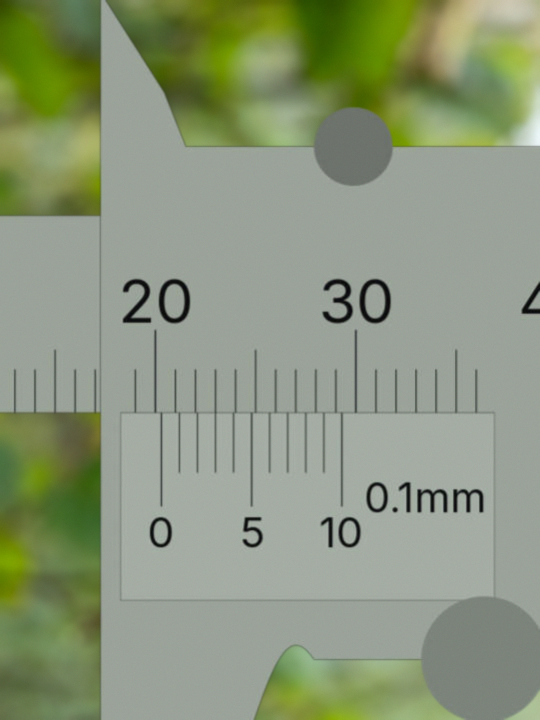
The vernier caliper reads 20.3 mm
